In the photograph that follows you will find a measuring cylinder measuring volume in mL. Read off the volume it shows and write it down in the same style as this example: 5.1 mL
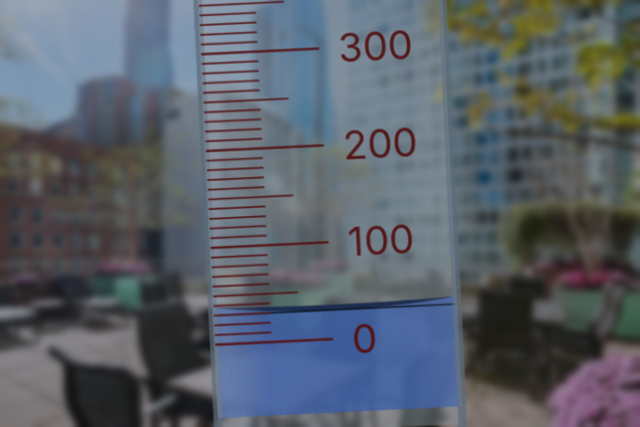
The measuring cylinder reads 30 mL
